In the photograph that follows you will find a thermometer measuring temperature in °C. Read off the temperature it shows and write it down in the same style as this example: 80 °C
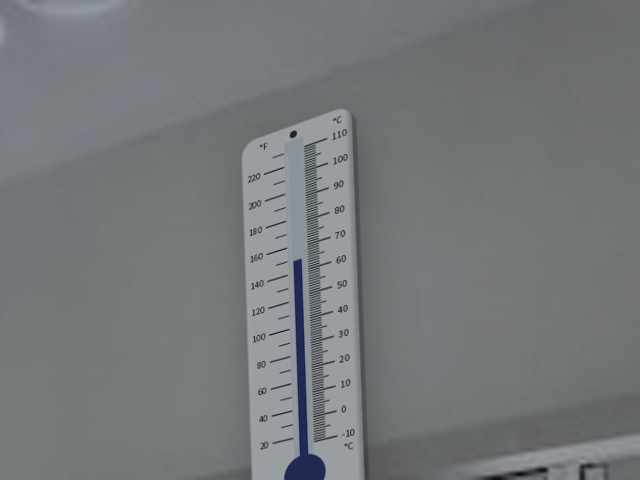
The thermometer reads 65 °C
